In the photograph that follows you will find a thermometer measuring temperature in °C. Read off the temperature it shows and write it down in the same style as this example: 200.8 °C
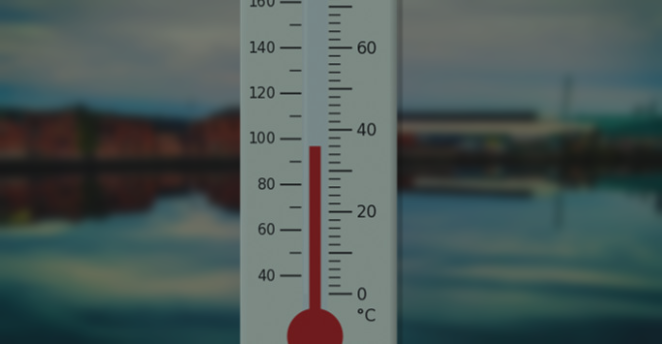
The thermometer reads 36 °C
